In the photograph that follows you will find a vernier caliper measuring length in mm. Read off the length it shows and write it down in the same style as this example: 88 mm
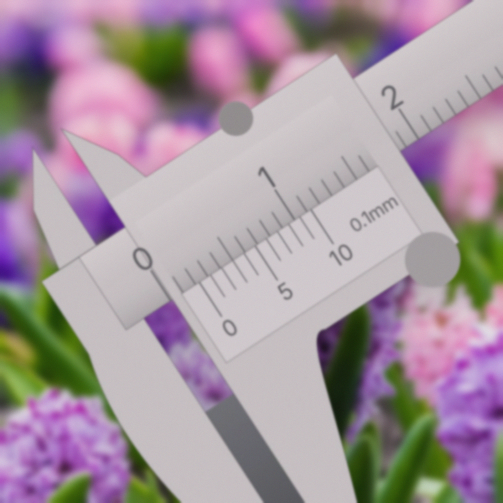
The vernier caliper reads 2.3 mm
